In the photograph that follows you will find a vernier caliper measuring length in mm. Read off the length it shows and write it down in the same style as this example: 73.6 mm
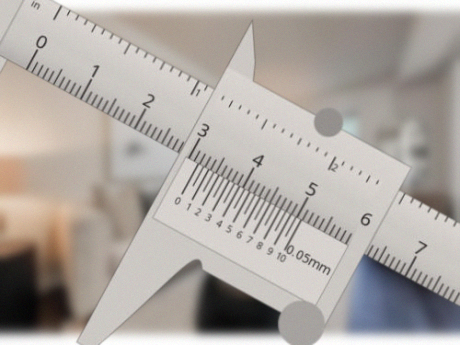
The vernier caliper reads 31.8 mm
